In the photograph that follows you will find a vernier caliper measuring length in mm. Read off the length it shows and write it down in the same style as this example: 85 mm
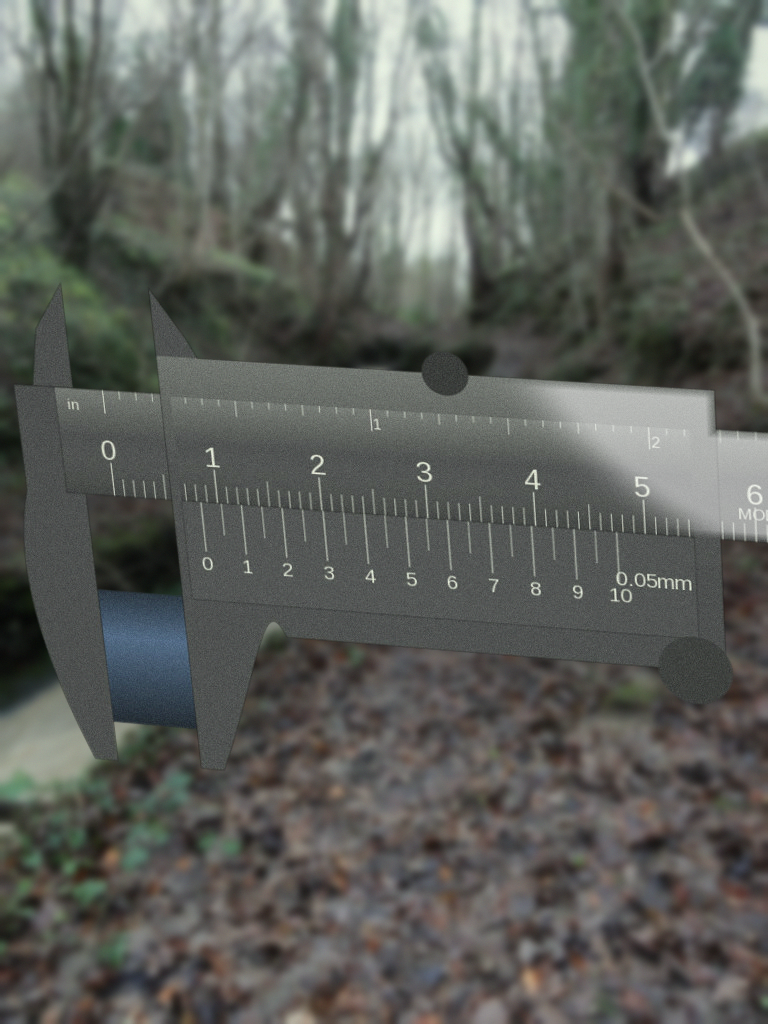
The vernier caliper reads 8.4 mm
